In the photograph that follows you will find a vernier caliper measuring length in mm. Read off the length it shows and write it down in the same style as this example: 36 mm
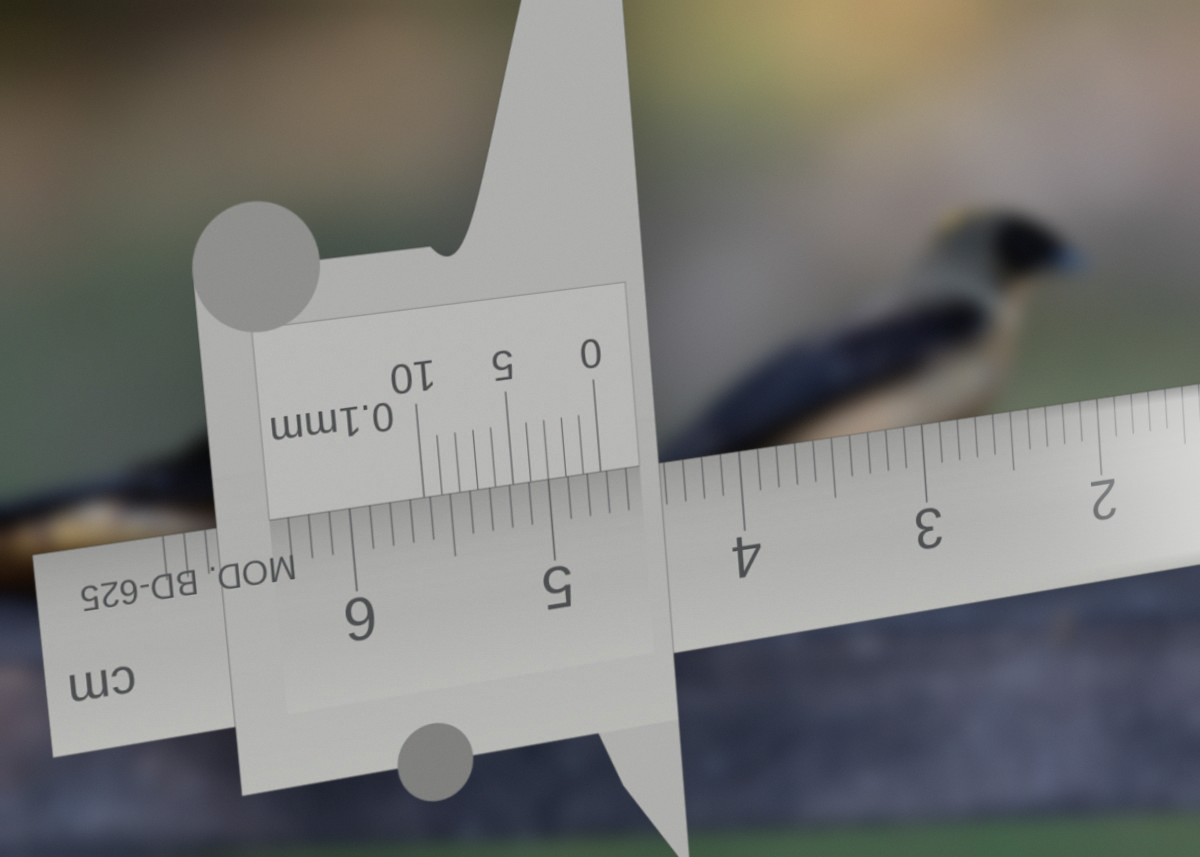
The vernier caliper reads 47.3 mm
